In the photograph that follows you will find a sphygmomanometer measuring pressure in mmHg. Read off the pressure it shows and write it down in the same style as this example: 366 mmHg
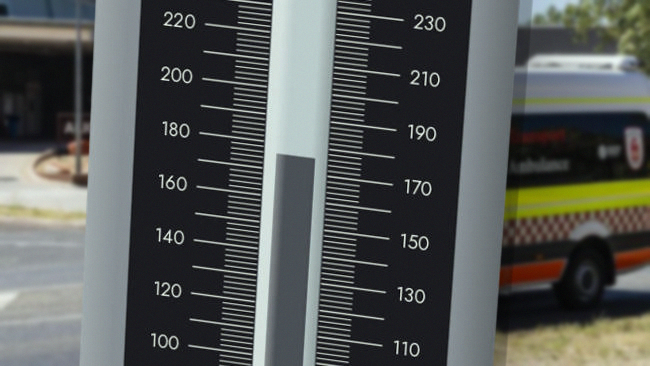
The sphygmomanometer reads 176 mmHg
